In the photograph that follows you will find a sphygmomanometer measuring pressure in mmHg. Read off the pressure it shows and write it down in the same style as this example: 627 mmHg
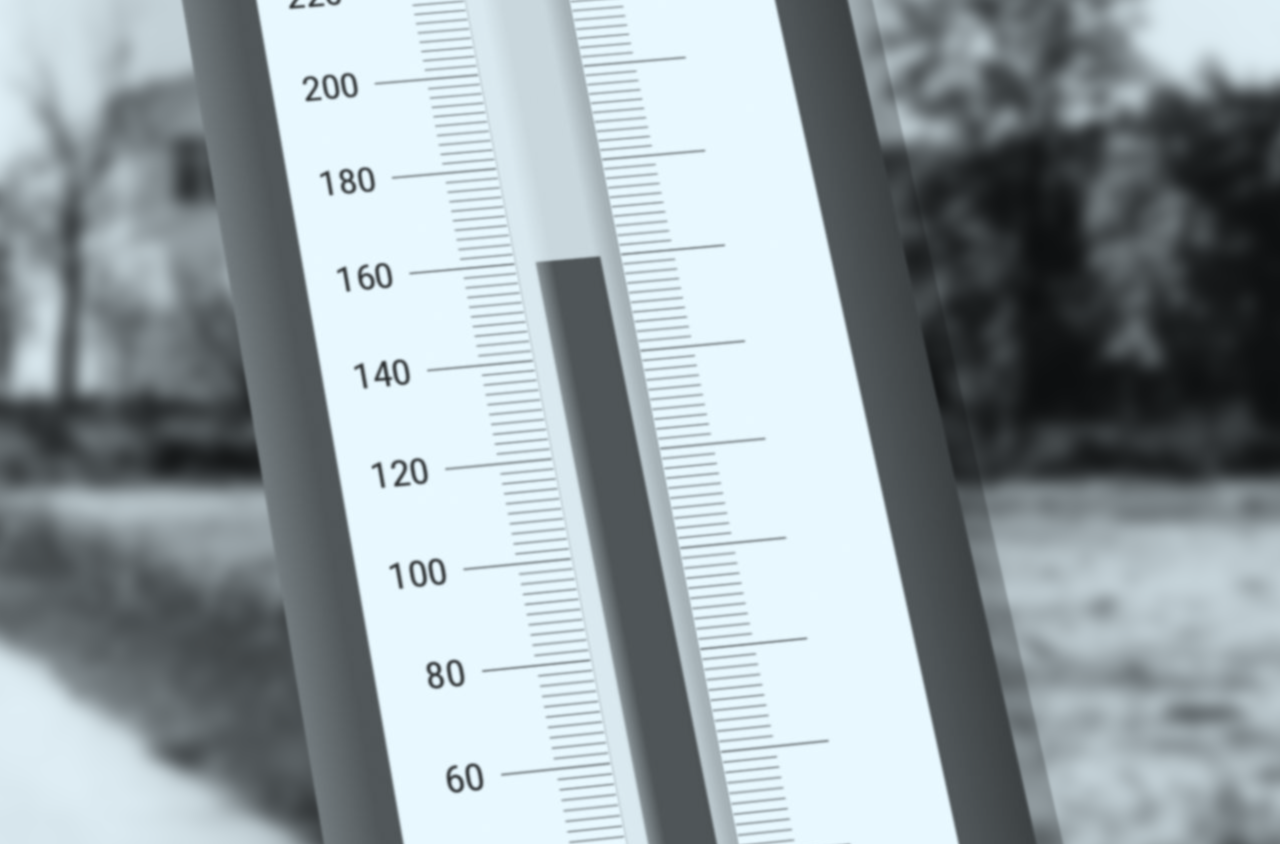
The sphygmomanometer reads 160 mmHg
